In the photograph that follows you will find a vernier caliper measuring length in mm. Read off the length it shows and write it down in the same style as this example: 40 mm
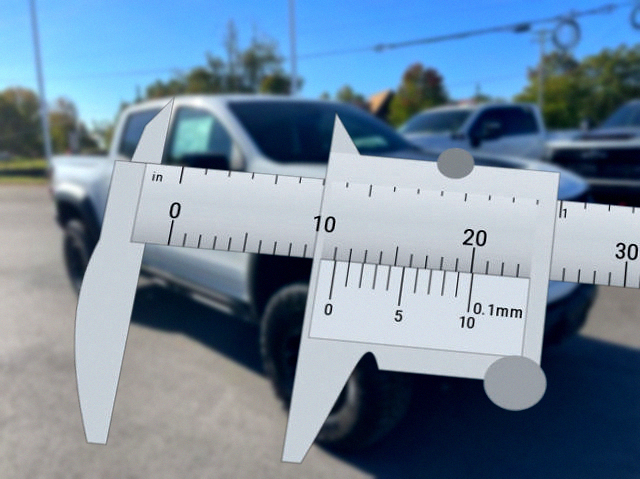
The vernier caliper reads 11.1 mm
